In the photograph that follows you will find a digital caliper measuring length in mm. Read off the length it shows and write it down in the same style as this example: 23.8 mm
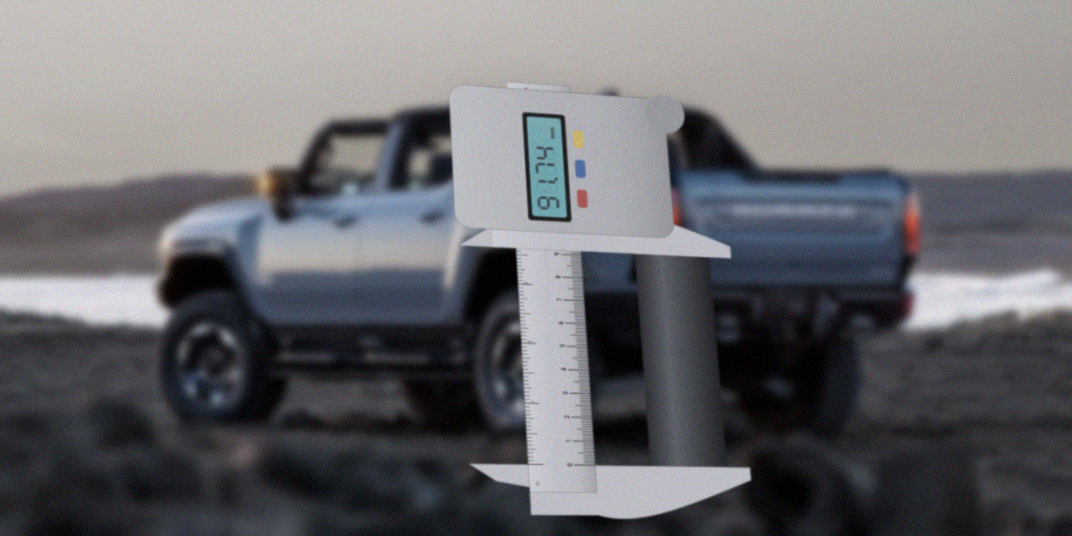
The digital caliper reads 91.74 mm
